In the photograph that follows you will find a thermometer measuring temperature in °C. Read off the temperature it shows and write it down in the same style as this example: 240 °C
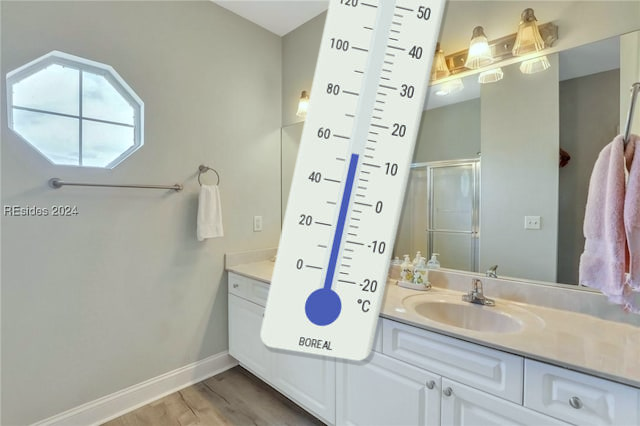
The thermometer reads 12 °C
